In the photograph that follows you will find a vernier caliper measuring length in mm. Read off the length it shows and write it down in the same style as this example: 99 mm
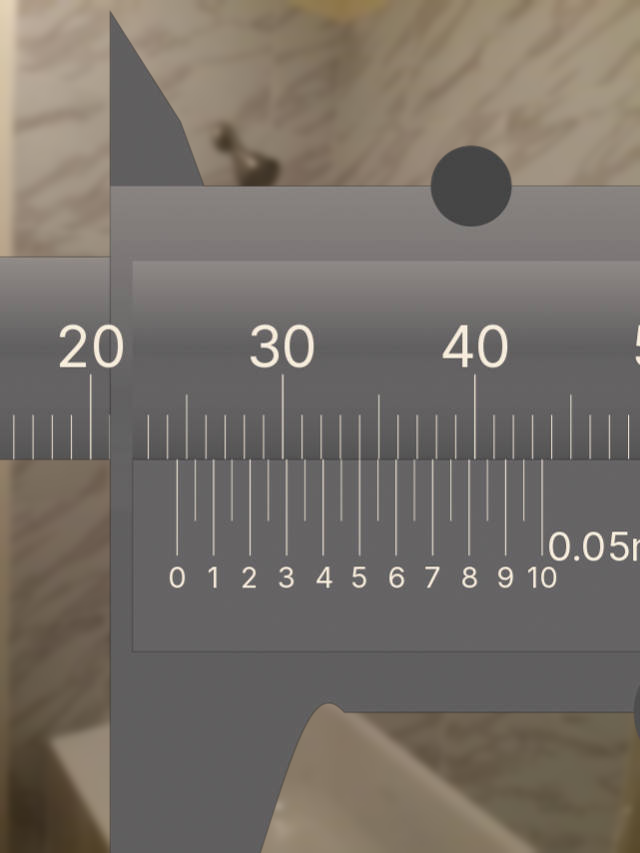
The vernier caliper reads 24.5 mm
